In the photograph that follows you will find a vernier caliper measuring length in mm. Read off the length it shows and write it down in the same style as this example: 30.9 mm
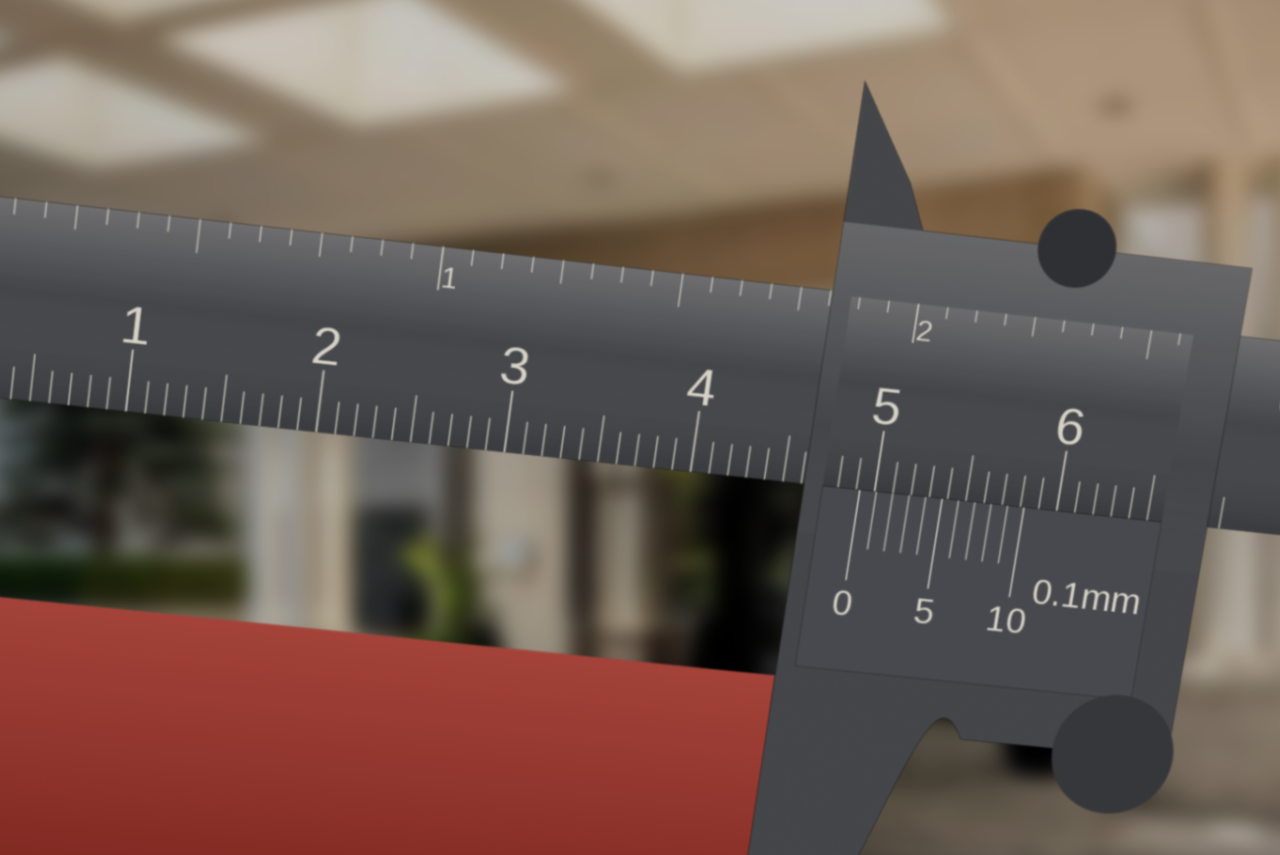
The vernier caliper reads 49.2 mm
